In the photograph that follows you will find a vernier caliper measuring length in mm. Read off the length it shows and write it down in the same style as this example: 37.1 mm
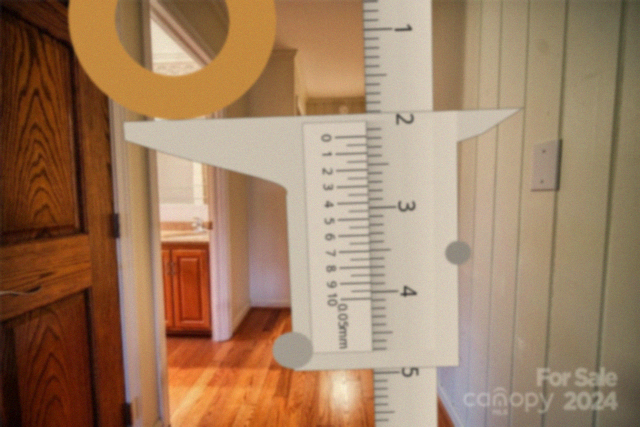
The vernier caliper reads 21.8 mm
